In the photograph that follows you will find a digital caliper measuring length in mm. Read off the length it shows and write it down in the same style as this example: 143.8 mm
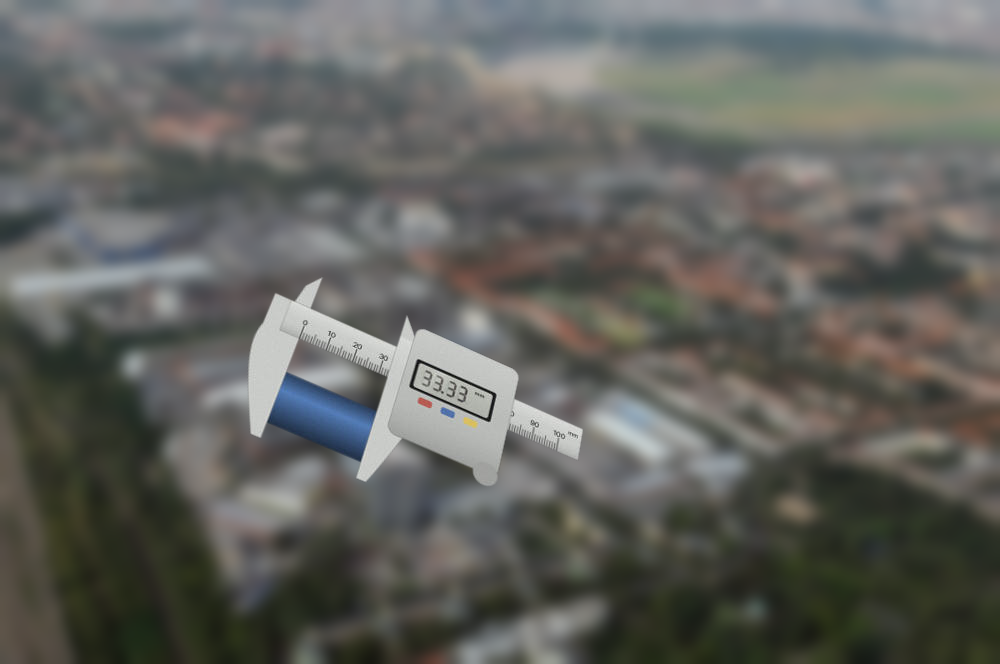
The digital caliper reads 33.33 mm
